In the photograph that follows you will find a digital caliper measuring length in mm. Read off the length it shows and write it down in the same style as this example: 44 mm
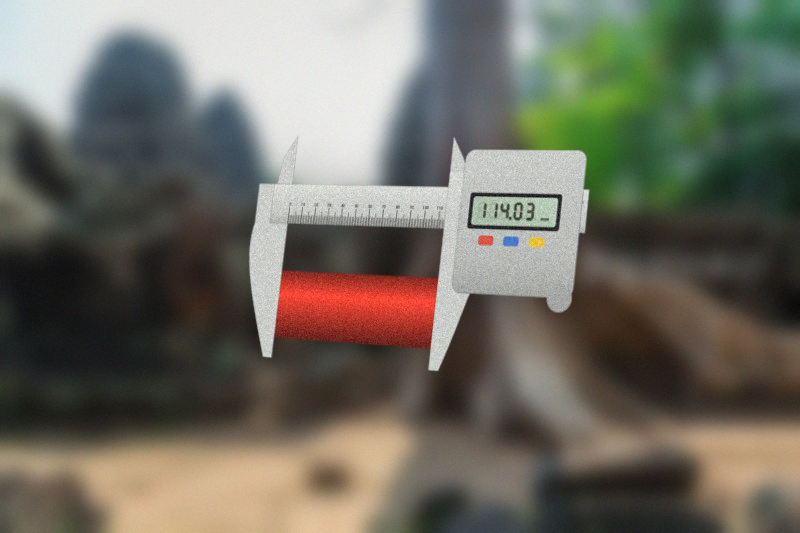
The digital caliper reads 114.03 mm
